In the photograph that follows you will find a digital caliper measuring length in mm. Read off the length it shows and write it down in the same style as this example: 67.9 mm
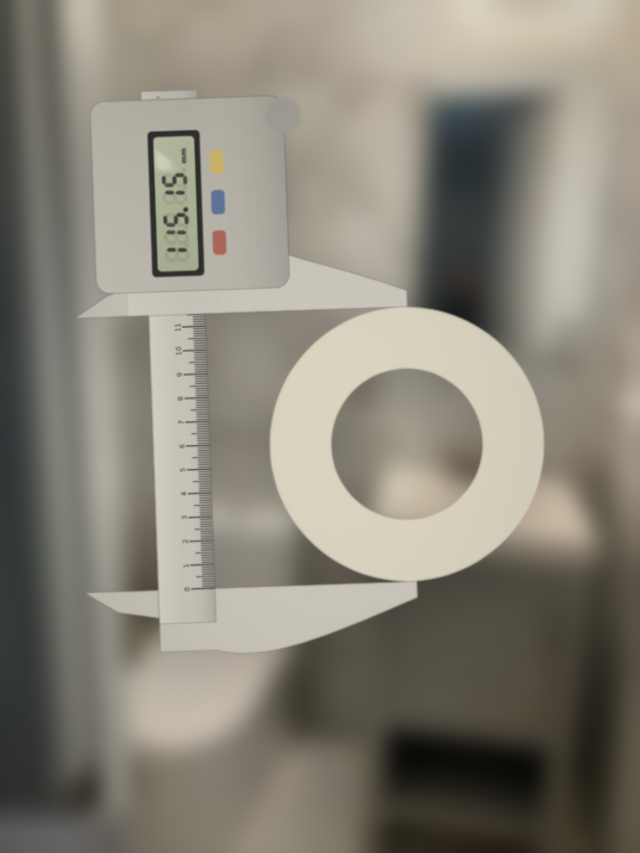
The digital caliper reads 115.15 mm
